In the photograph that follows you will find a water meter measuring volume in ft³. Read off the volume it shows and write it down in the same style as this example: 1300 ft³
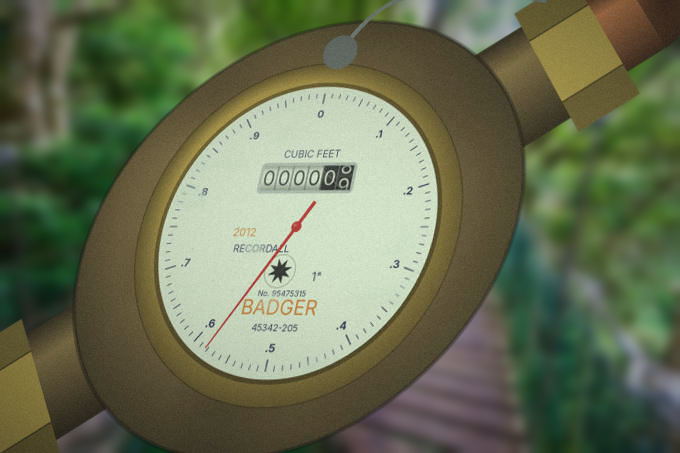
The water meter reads 8.58 ft³
